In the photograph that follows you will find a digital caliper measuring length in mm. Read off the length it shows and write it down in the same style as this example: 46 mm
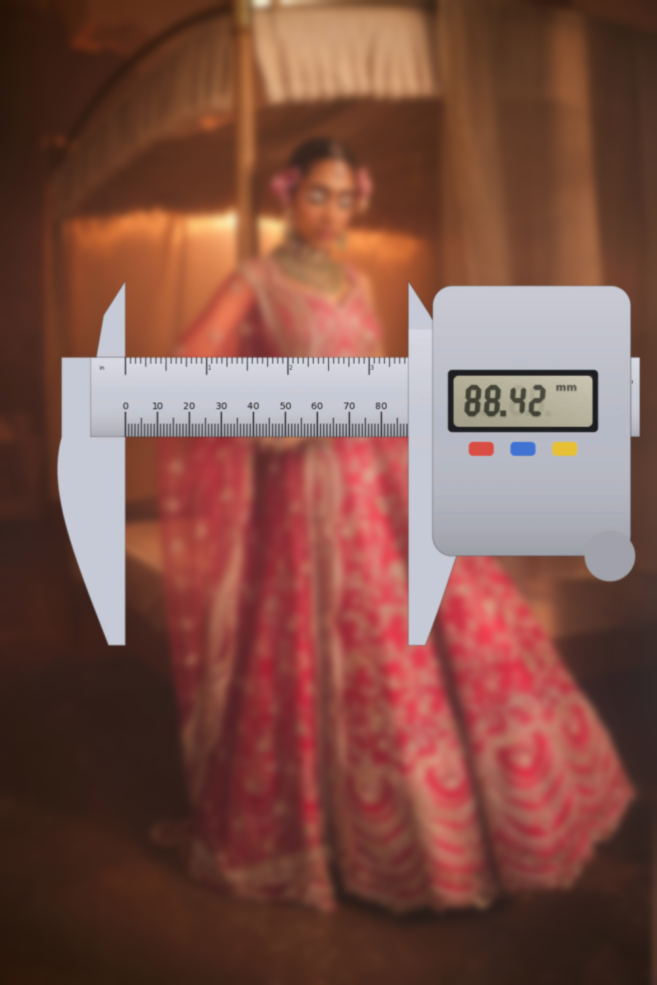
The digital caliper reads 88.42 mm
